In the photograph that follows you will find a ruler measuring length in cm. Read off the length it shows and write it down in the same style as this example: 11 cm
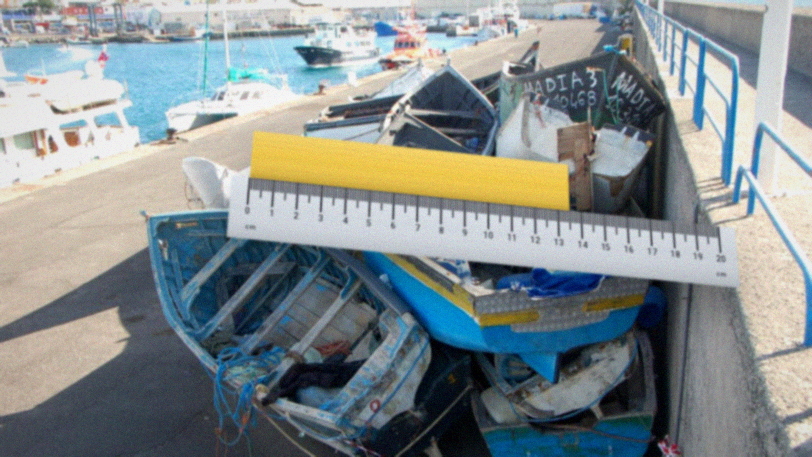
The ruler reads 13.5 cm
